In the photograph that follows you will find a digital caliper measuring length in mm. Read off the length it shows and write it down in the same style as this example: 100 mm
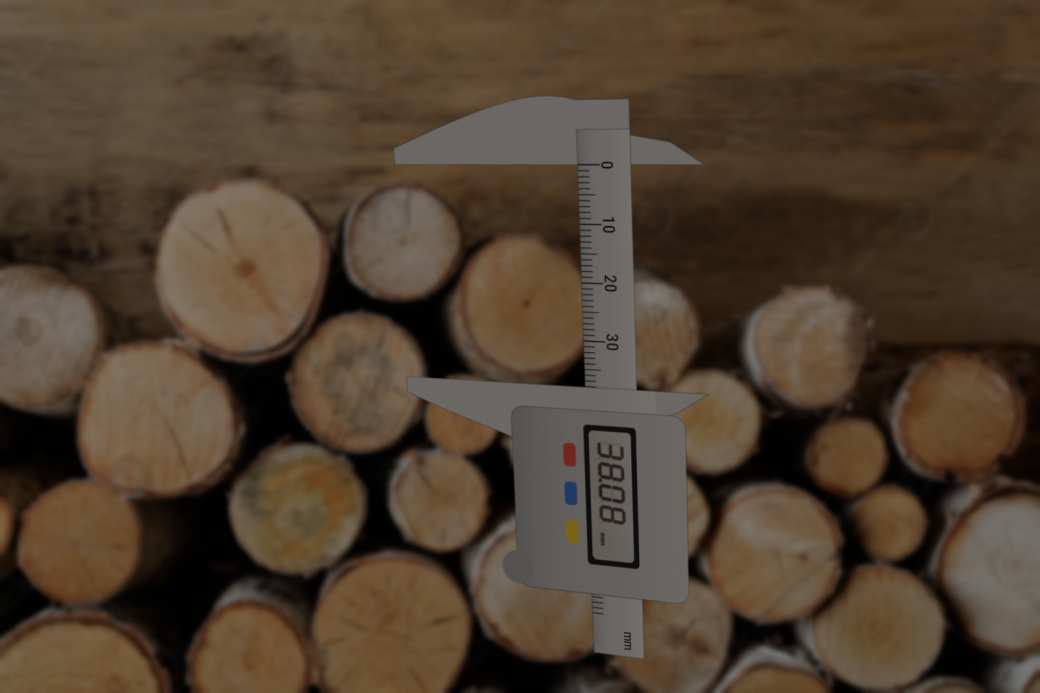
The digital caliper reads 38.08 mm
